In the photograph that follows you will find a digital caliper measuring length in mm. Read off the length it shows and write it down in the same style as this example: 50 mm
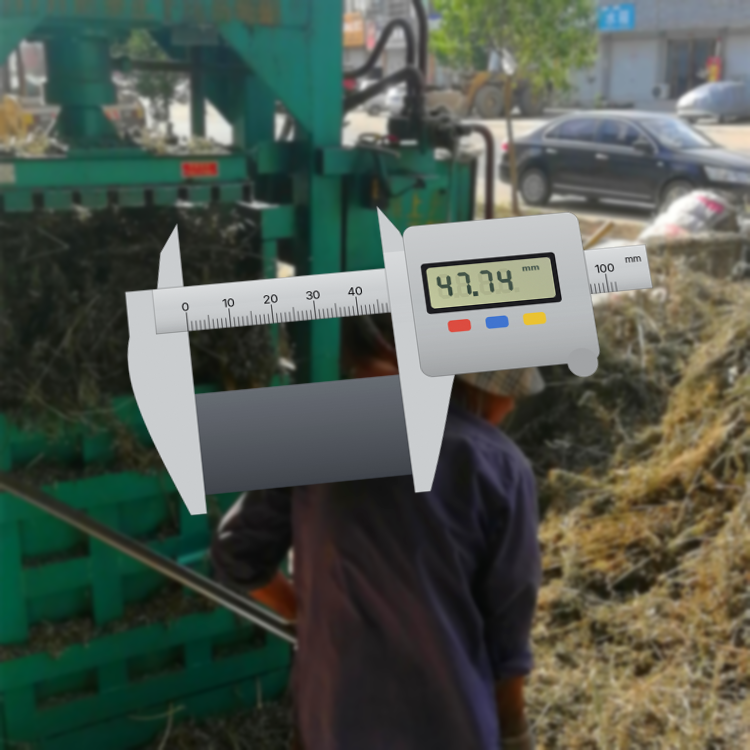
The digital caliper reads 47.74 mm
